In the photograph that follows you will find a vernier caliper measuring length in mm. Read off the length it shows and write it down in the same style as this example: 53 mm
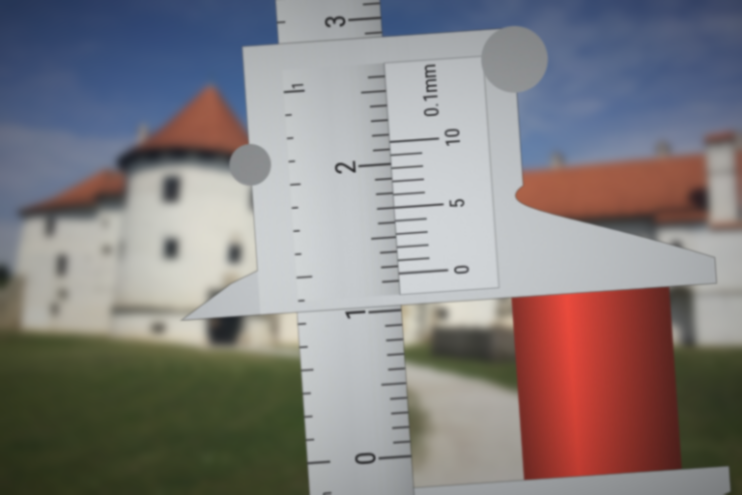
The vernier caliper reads 12.5 mm
